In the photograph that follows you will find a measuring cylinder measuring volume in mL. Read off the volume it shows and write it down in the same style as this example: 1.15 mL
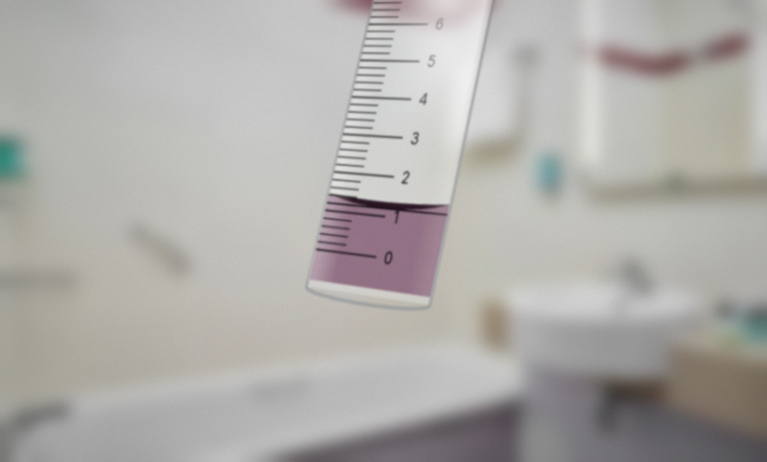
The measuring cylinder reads 1.2 mL
